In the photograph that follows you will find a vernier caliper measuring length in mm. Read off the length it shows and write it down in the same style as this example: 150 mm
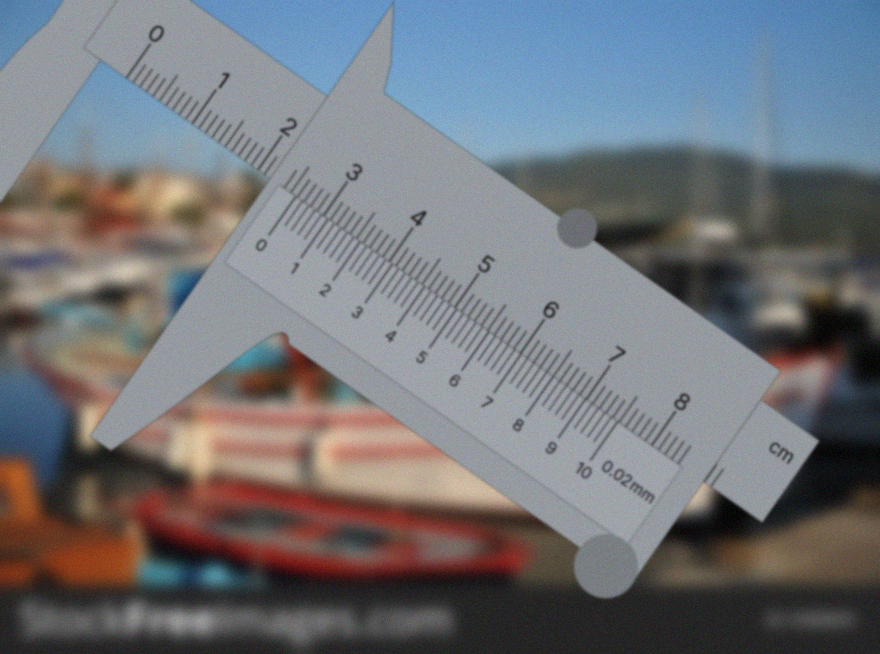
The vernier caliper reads 25.8 mm
